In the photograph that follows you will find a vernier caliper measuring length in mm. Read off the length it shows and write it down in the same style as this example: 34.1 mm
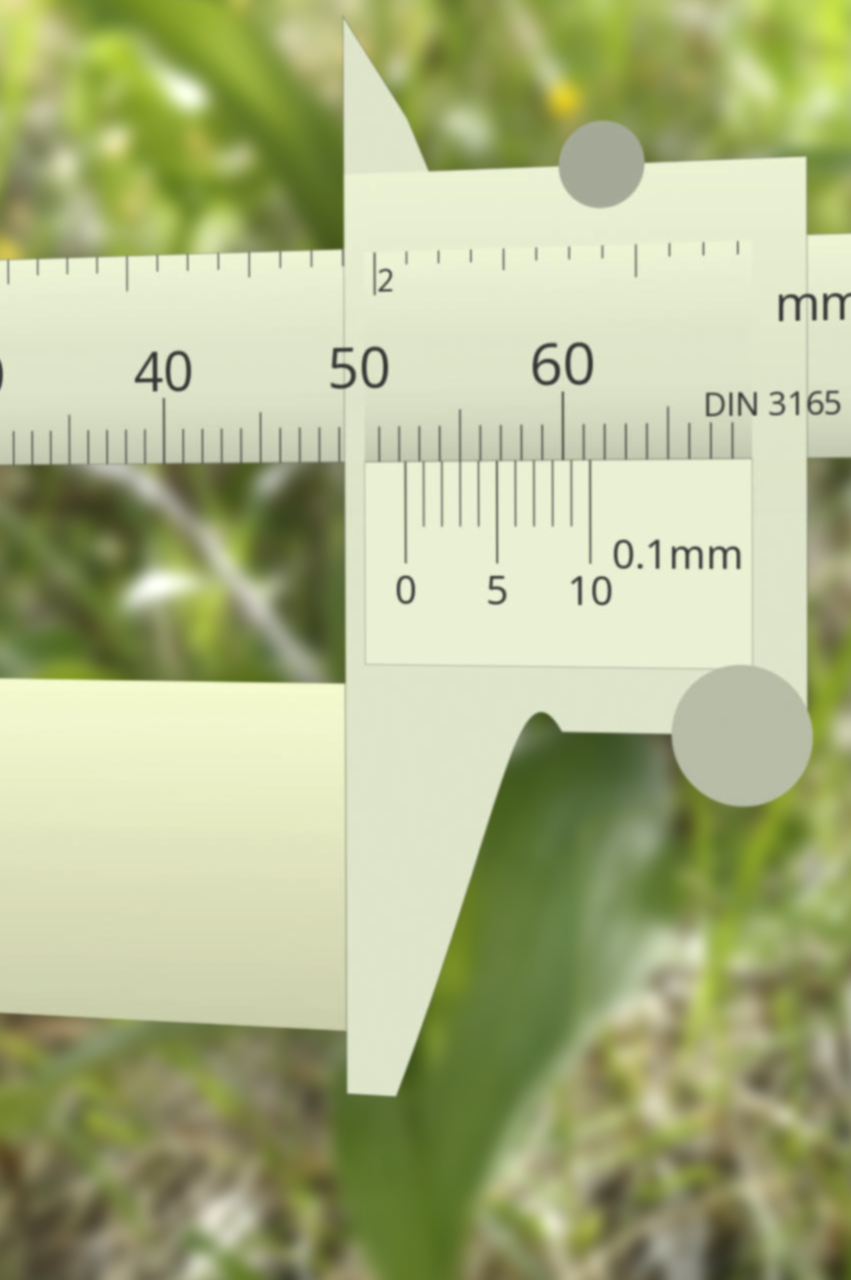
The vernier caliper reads 52.3 mm
